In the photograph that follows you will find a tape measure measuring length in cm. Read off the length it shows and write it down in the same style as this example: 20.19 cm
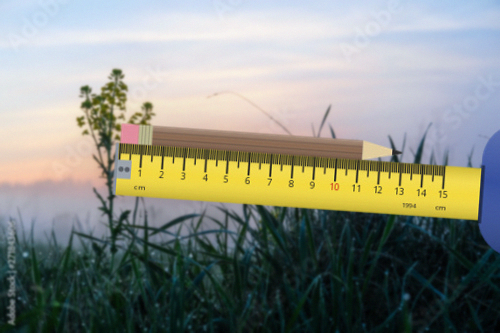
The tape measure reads 13 cm
